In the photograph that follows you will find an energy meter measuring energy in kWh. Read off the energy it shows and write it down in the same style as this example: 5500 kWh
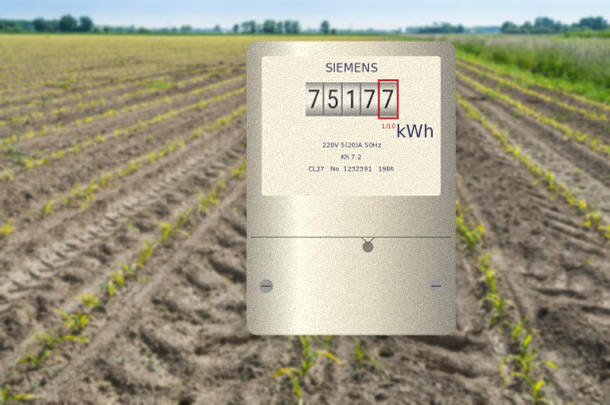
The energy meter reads 7517.7 kWh
